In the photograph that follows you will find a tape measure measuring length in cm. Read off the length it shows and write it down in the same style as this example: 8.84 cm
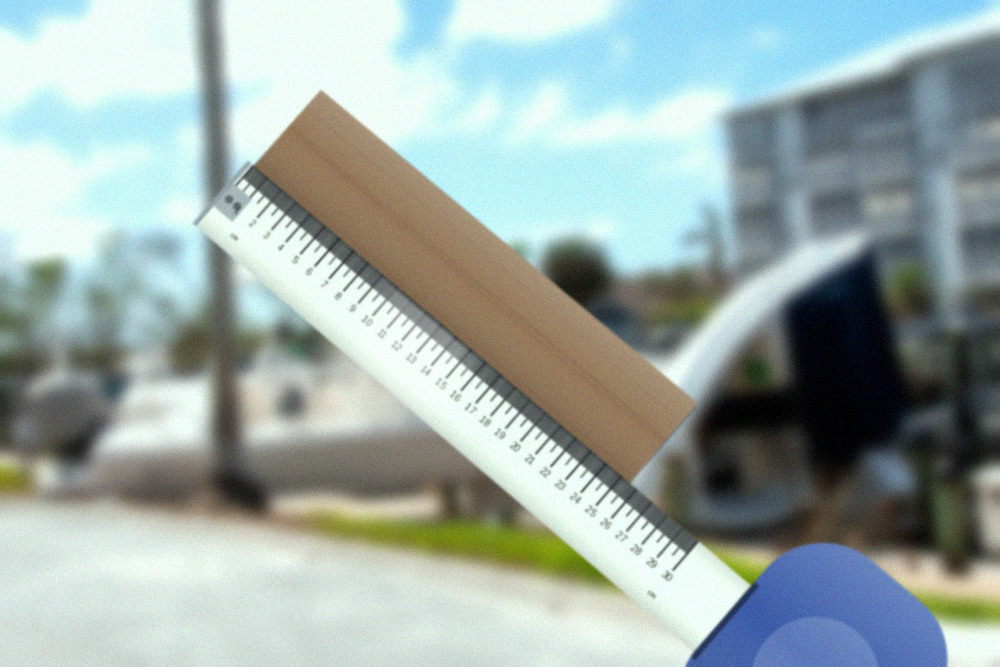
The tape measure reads 25.5 cm
